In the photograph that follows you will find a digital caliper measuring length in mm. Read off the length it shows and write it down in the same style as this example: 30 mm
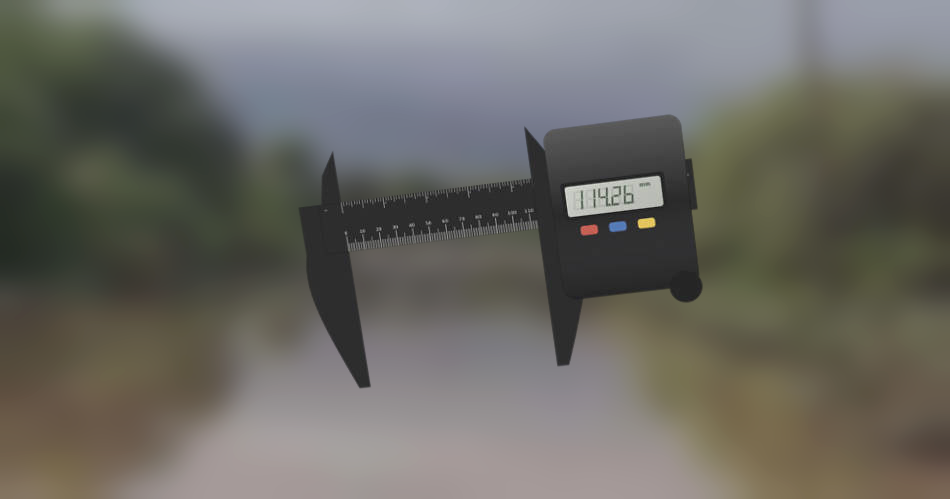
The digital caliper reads 114.26 mm
